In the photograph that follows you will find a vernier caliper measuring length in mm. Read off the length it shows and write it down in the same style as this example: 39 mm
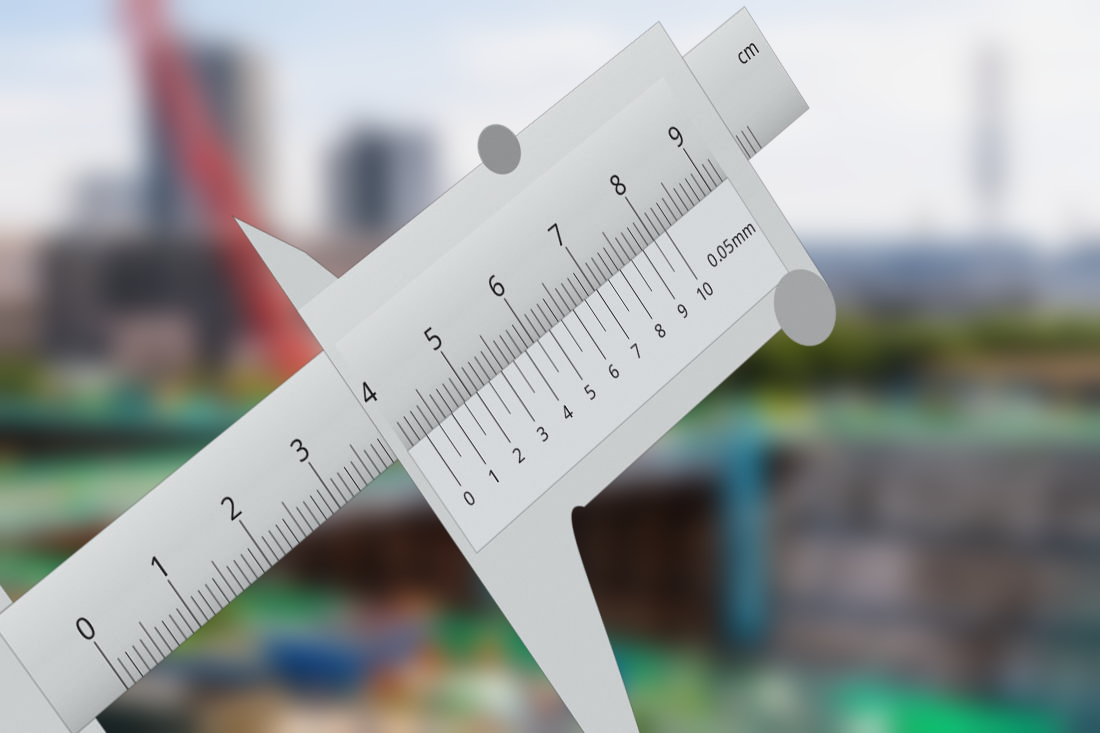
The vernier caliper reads 43.0 mm
